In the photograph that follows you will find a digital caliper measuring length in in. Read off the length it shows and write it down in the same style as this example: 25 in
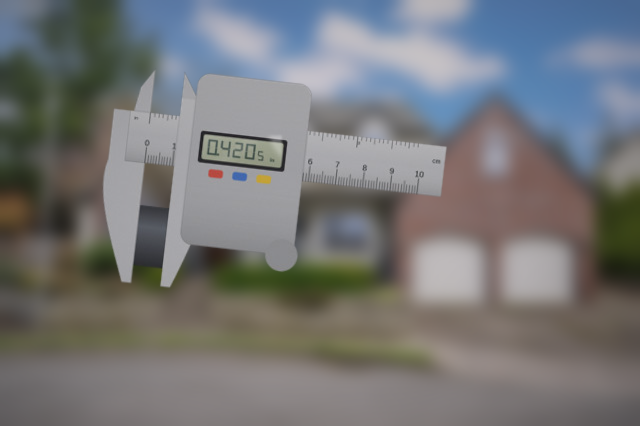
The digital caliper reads 0.4205 in
